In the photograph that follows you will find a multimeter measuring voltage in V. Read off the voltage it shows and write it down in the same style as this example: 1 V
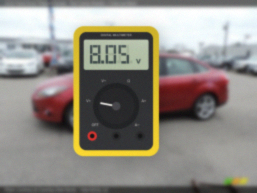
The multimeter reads 8.05 V
